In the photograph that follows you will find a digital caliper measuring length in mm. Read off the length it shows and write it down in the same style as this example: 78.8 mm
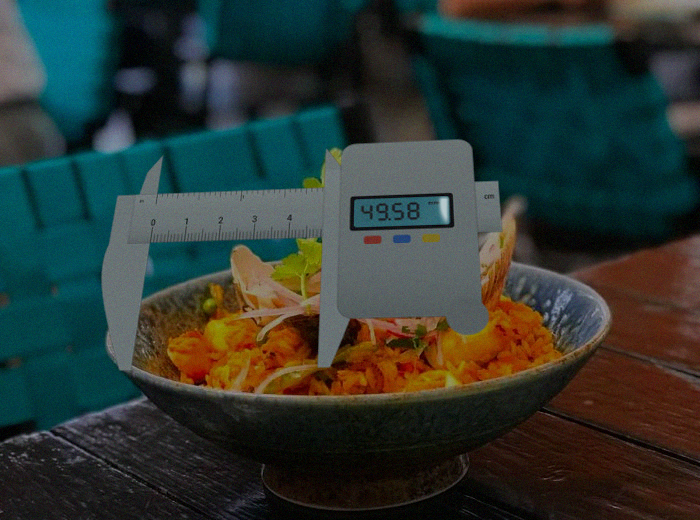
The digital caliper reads 49.58 mm
